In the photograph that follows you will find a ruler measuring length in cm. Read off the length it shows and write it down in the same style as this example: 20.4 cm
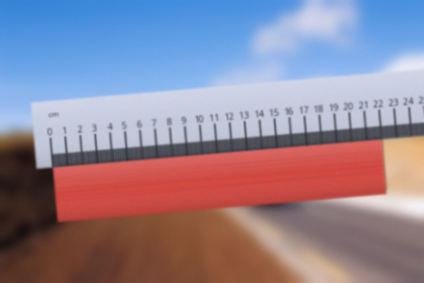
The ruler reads 22 cm
